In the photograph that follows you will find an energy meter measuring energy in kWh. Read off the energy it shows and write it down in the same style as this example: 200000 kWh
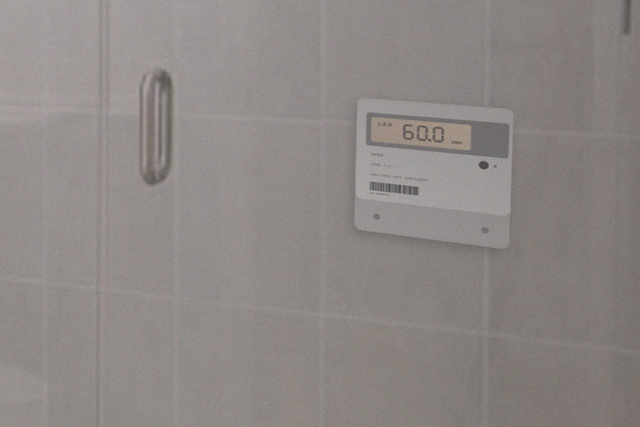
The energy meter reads 60.0 kWh
